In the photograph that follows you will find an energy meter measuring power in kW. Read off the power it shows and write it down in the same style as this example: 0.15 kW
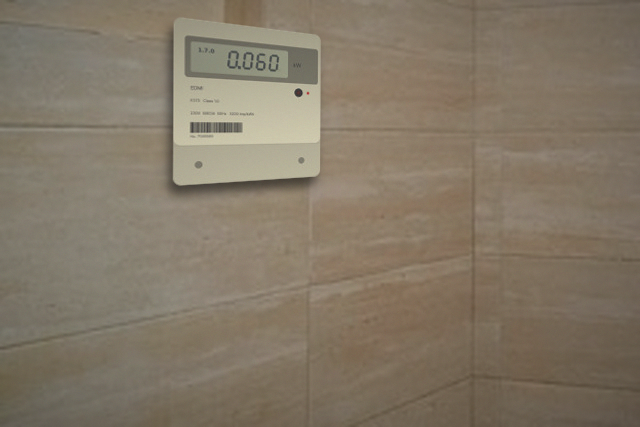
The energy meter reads 0.060 kW
